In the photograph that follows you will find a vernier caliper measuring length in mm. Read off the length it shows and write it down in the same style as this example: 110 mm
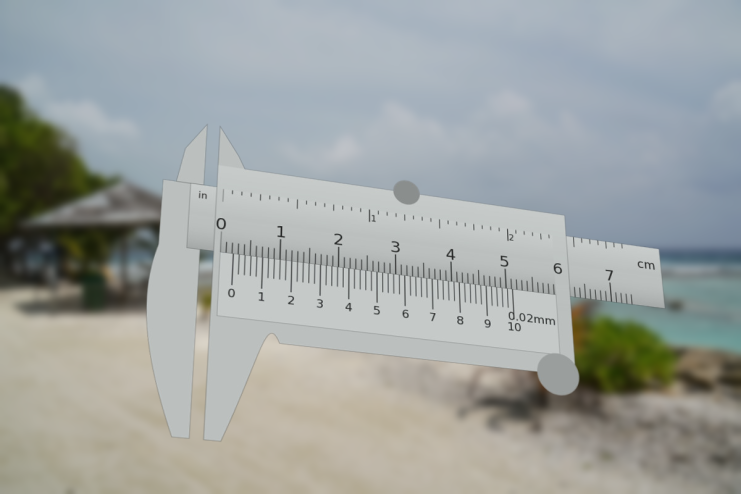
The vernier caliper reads 2.2 mm
